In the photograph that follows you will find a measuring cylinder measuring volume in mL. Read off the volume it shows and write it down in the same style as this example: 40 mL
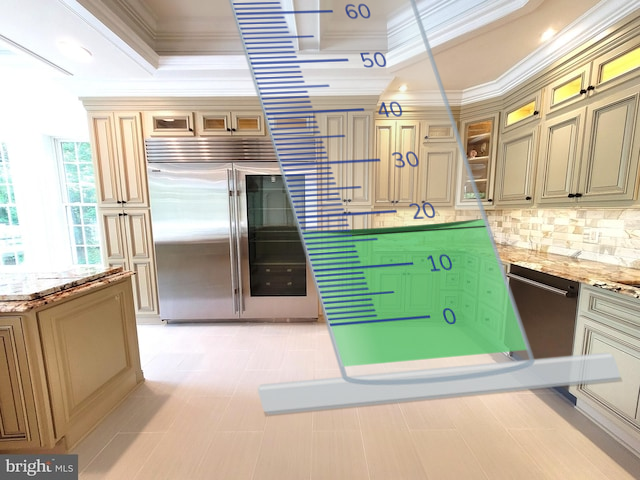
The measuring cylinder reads 16 mL
